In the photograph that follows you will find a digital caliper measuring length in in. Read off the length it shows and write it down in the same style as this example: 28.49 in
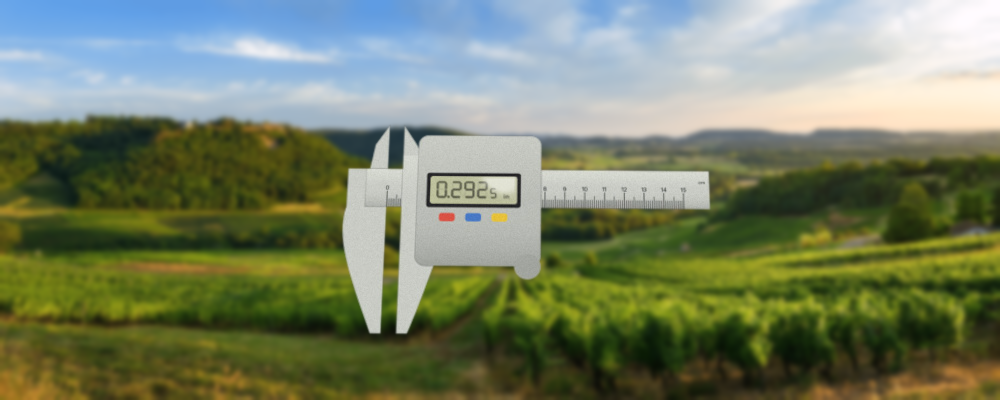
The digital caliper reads 0.2925 in
